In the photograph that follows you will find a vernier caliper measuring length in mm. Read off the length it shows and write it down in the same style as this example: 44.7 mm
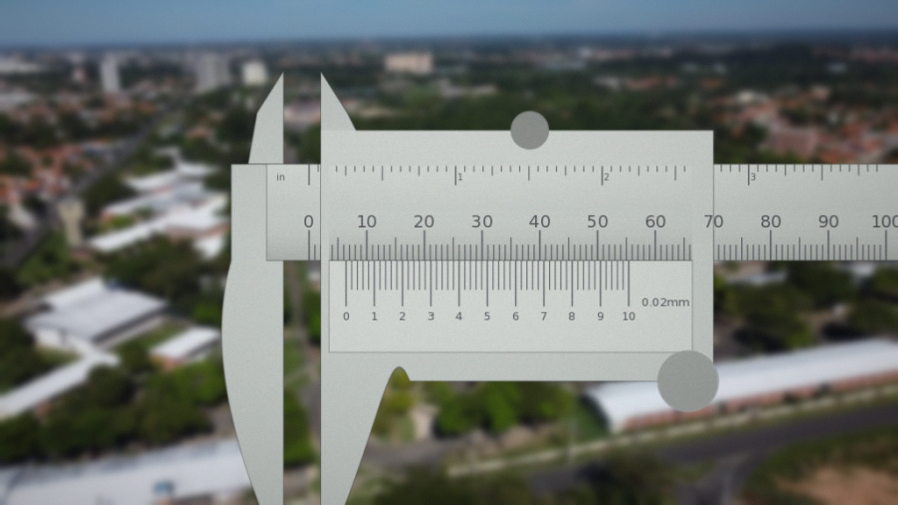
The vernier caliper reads 6.4 mm
